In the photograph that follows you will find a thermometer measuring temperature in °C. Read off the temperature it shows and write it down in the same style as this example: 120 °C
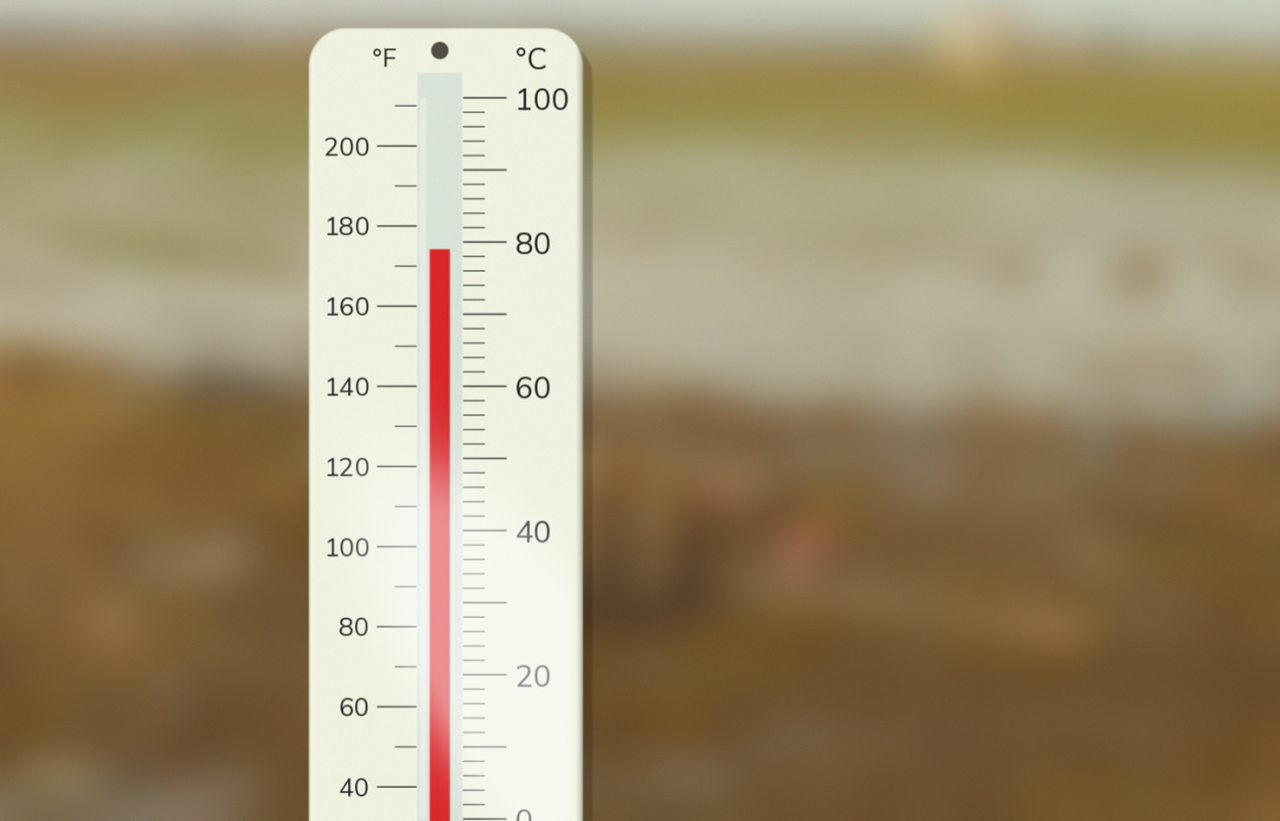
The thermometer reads 79 °C
